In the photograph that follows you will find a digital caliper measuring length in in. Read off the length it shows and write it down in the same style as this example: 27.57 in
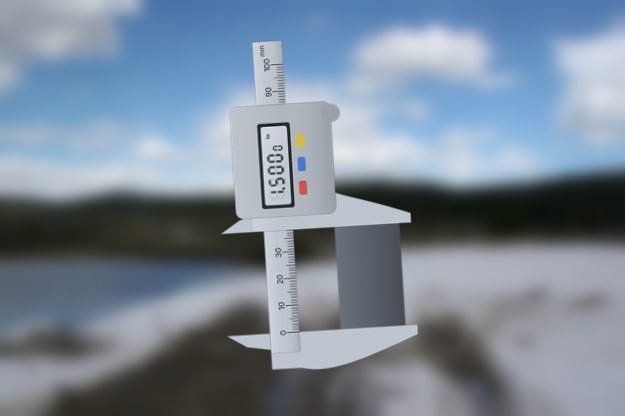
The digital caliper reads 1.5000 in
